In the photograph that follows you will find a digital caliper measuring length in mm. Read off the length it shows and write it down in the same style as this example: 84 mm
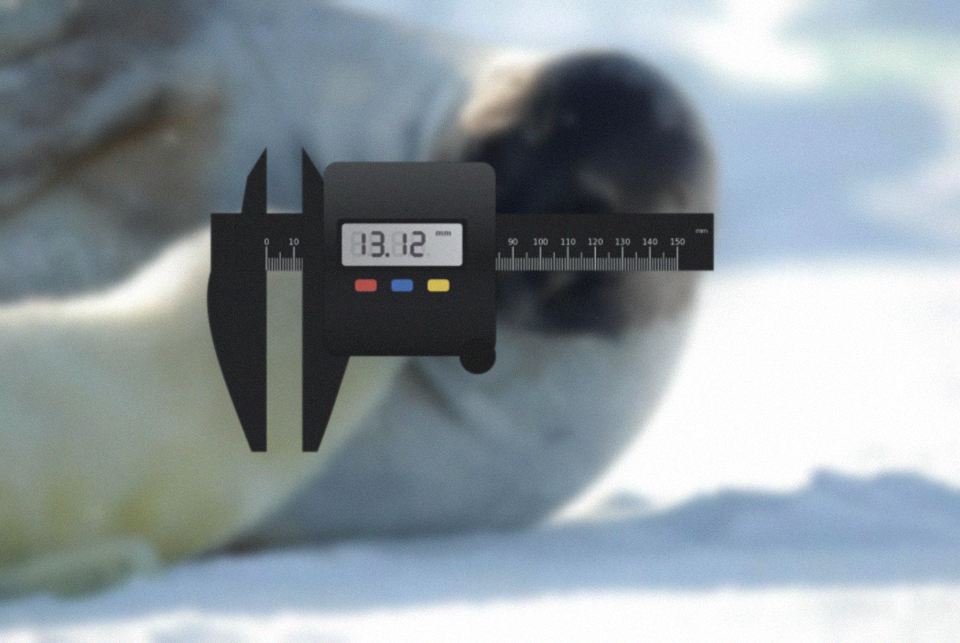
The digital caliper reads 13.12 mm
